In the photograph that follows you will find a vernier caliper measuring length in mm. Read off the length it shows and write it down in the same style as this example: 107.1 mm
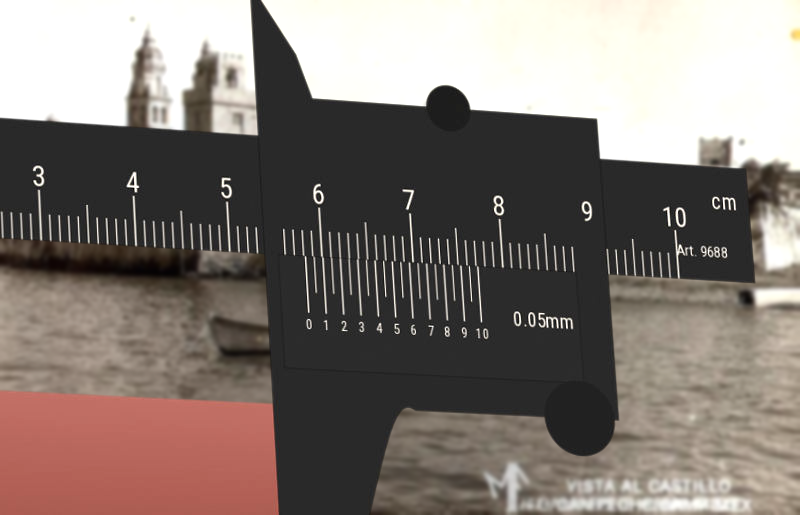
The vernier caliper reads 58.2 mm
